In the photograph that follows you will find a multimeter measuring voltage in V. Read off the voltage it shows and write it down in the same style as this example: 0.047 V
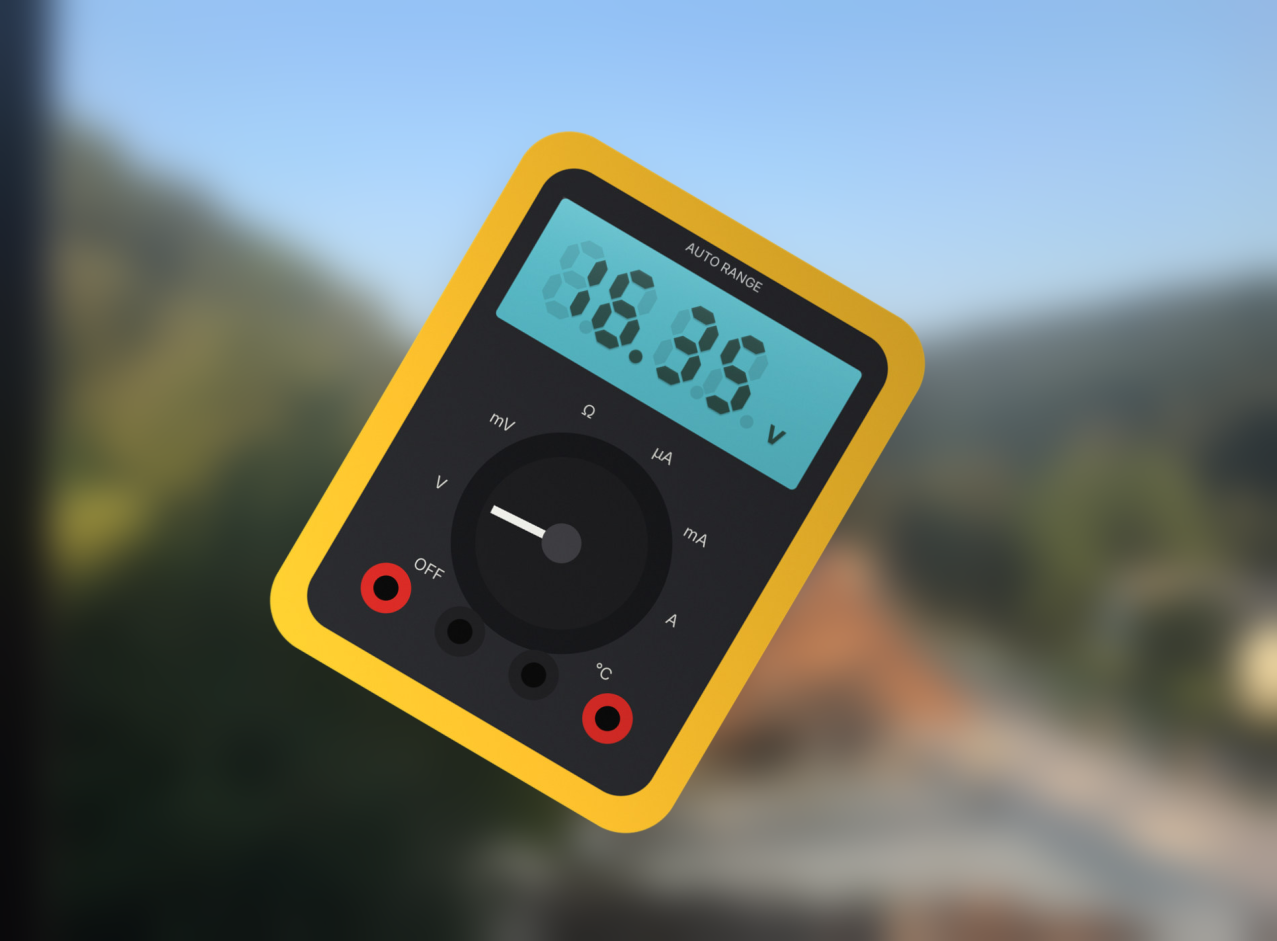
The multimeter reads 16.35 V
